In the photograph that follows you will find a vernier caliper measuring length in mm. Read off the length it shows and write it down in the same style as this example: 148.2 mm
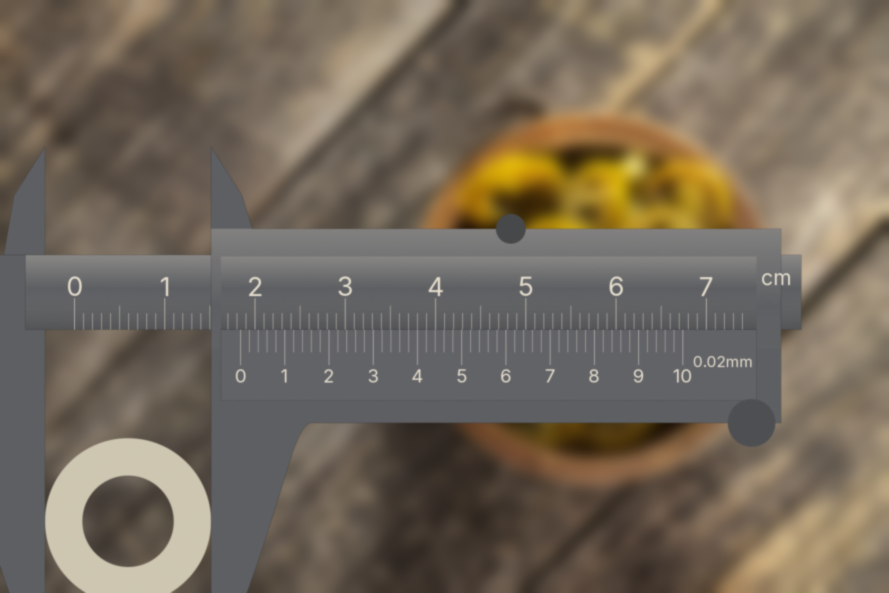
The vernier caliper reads 18.4 mm
